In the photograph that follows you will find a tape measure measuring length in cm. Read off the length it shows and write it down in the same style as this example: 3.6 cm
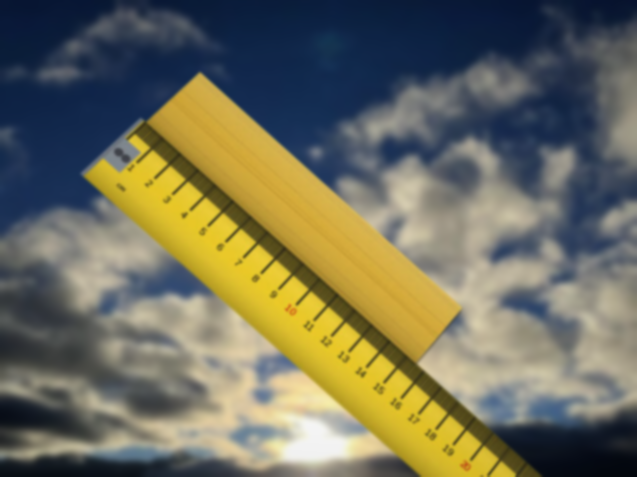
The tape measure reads 15.5 cm
